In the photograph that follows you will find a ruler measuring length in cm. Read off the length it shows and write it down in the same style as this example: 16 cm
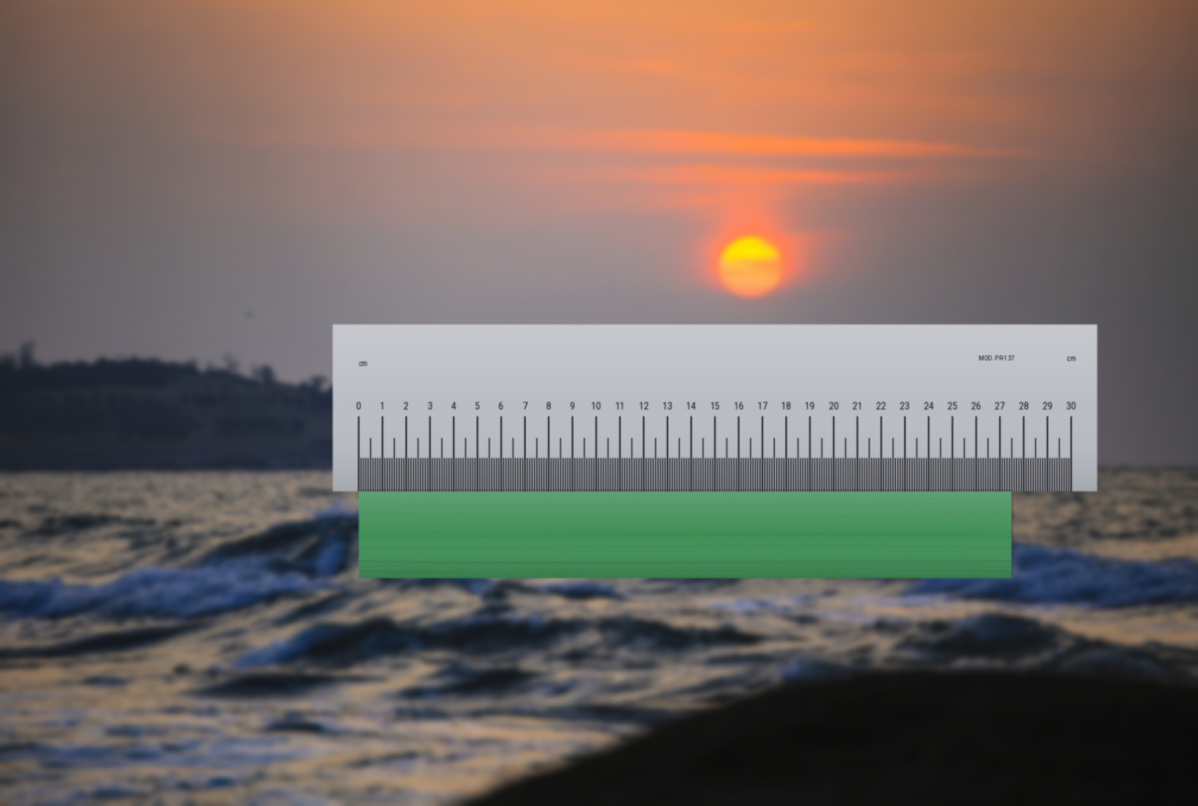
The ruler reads 27.5 cm
